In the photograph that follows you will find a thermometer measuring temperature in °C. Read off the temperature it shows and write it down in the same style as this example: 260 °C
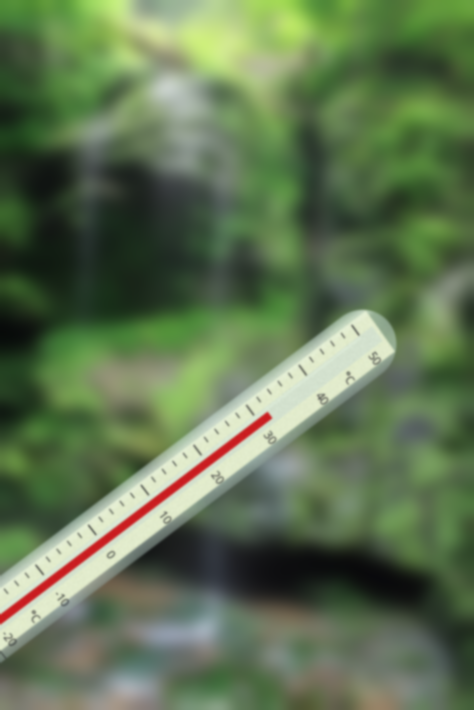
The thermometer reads 32 °C
